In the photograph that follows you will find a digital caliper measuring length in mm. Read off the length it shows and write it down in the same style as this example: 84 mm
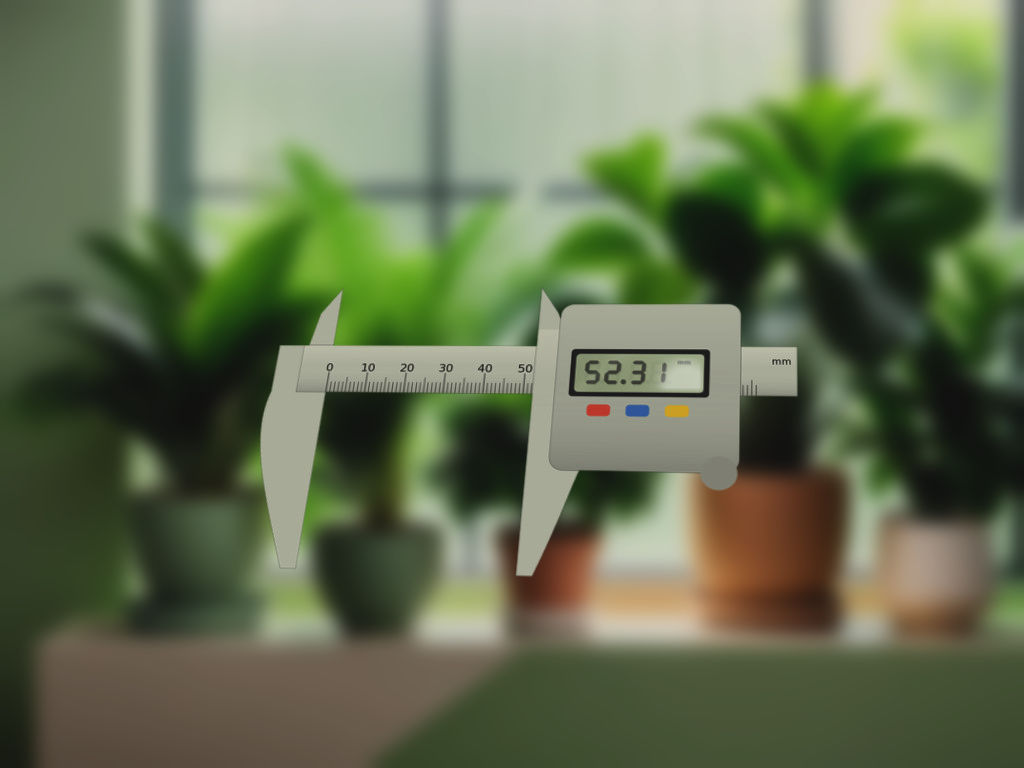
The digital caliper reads 52.31 mm
